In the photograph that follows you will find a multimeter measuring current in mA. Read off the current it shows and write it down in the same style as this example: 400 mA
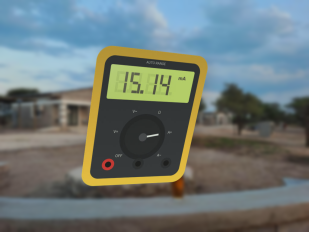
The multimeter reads 15.14 mA
